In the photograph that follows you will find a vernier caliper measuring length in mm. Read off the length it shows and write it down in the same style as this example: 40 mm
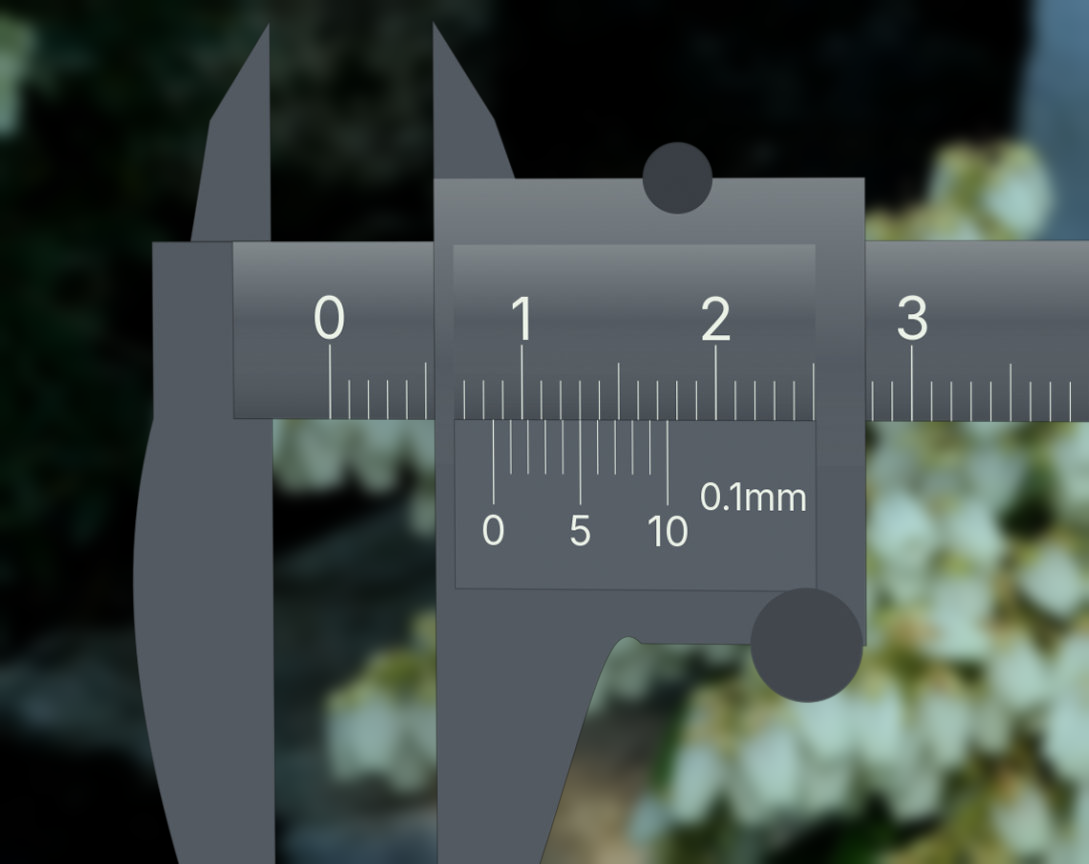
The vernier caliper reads 8.5 mm
